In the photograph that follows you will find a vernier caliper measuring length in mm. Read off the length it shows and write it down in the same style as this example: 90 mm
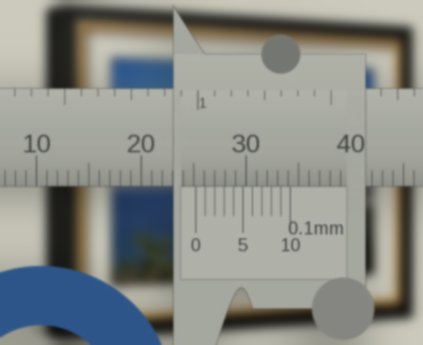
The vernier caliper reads 25.2 mm
